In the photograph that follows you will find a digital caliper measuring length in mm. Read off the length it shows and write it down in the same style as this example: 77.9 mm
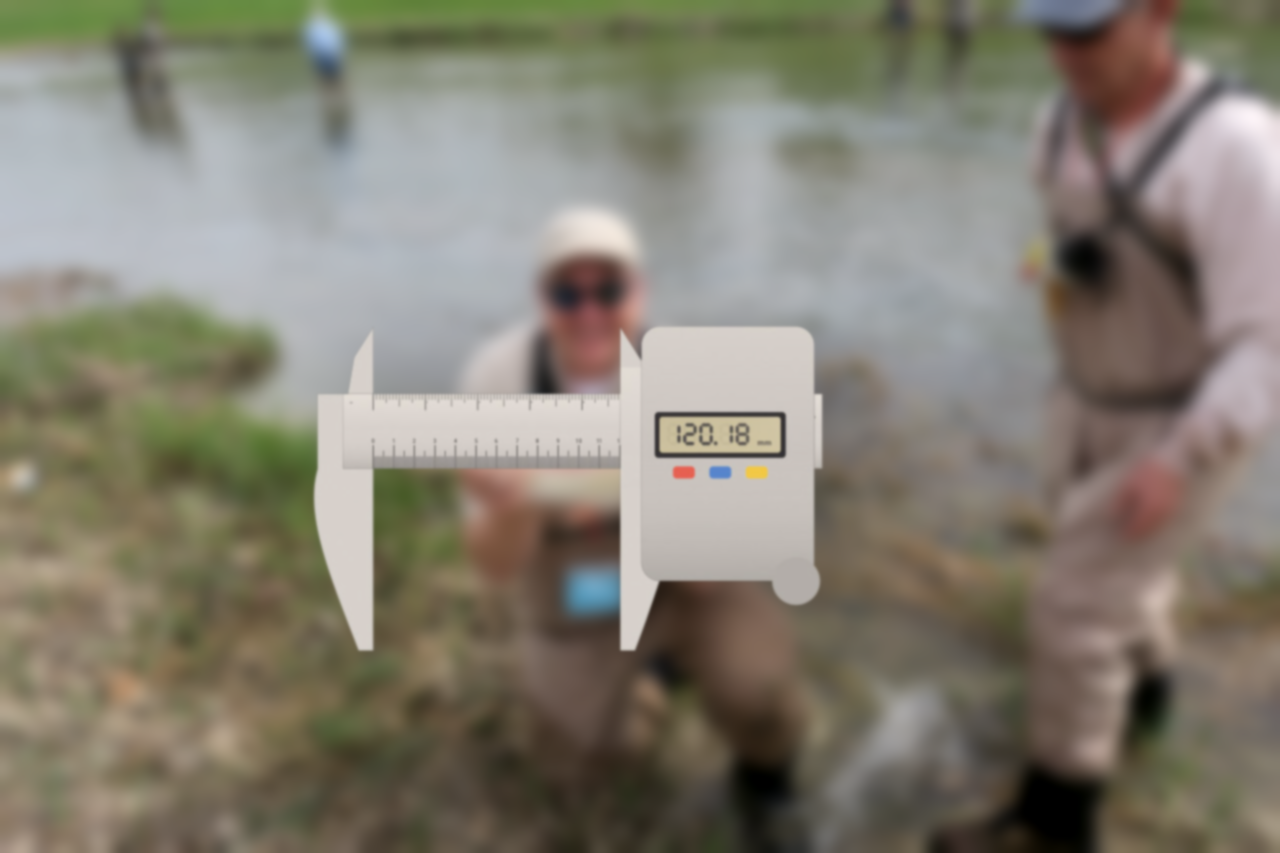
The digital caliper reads 120.18 mm
